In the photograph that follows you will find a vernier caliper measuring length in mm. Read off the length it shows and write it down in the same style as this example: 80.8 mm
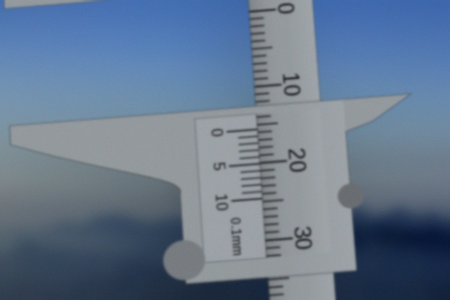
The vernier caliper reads 15.6 mm
